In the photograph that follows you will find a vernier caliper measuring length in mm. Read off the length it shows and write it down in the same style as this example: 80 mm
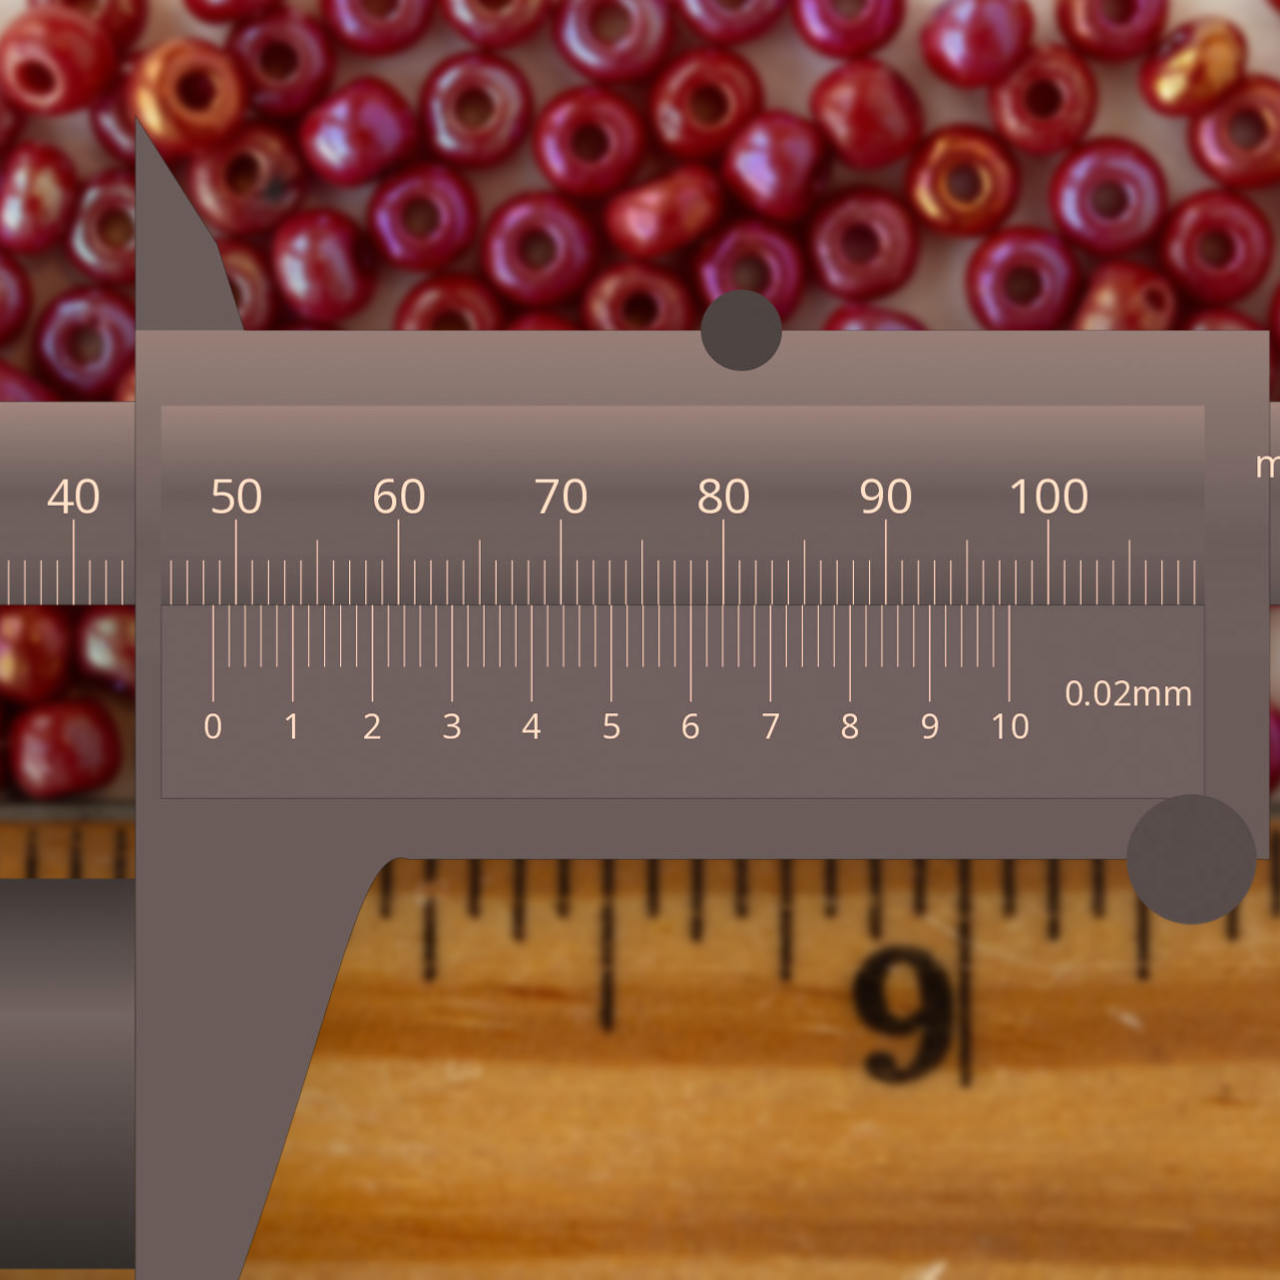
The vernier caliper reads 48.6 mm
